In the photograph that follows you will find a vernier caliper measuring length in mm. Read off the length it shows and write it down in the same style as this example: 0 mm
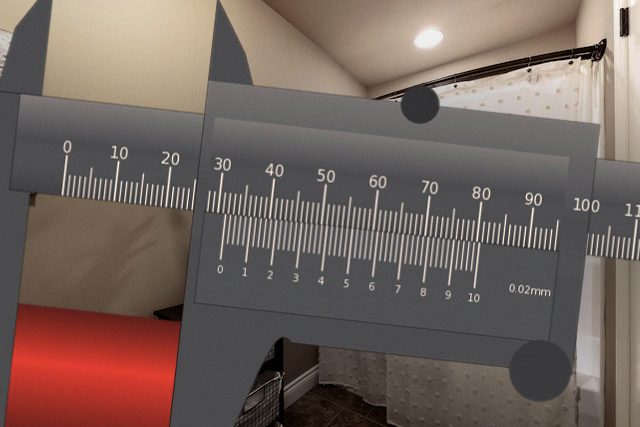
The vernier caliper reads 31.5 mm
